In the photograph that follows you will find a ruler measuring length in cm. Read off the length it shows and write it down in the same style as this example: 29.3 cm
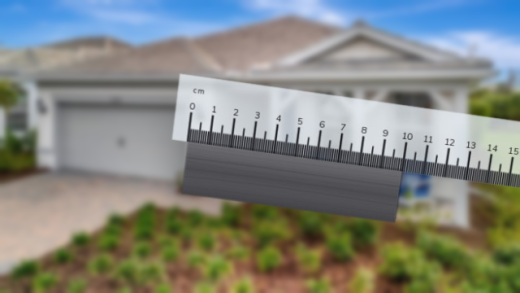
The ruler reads 10 cm
